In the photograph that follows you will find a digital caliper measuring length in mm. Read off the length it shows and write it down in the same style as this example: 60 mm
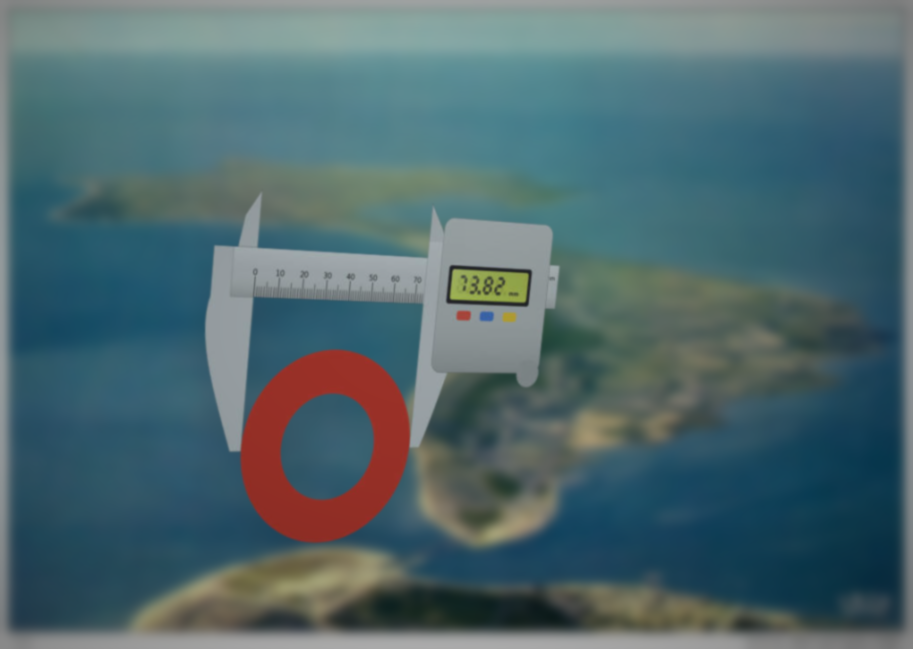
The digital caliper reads 73.82 mm
